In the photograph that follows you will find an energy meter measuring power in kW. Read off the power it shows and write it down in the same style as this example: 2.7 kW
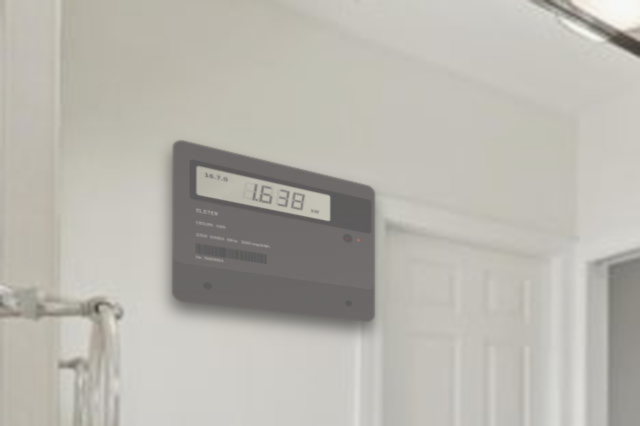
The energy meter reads 1.638 kW
